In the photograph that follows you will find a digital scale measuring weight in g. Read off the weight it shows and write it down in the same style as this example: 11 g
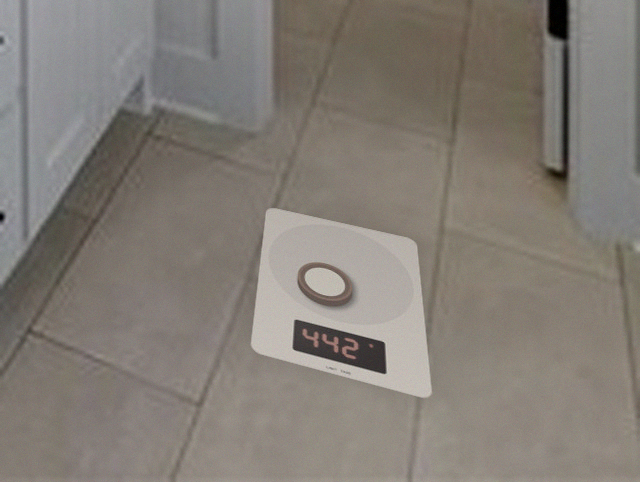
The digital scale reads 442 g
